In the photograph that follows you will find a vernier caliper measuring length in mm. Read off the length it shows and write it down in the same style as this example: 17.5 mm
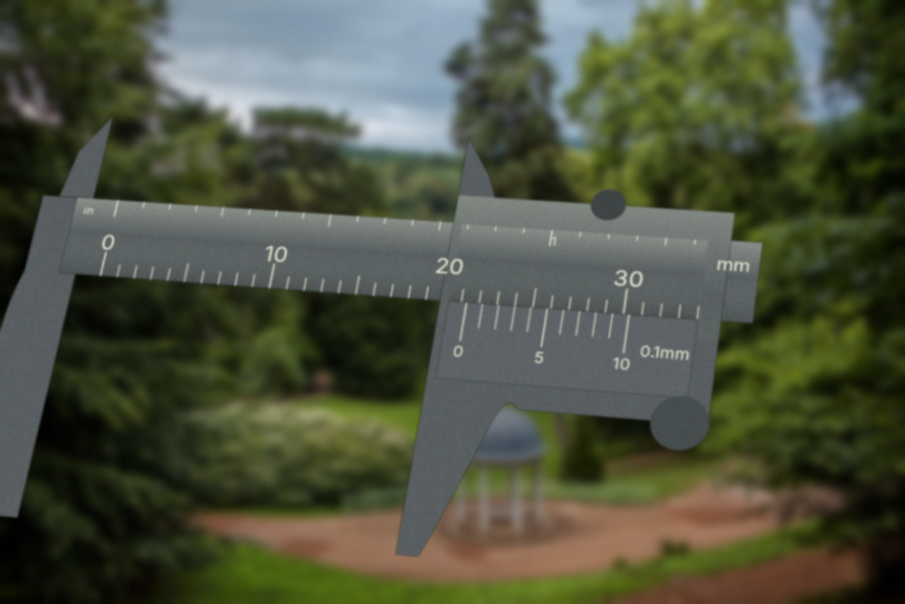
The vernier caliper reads 21.3 mm
